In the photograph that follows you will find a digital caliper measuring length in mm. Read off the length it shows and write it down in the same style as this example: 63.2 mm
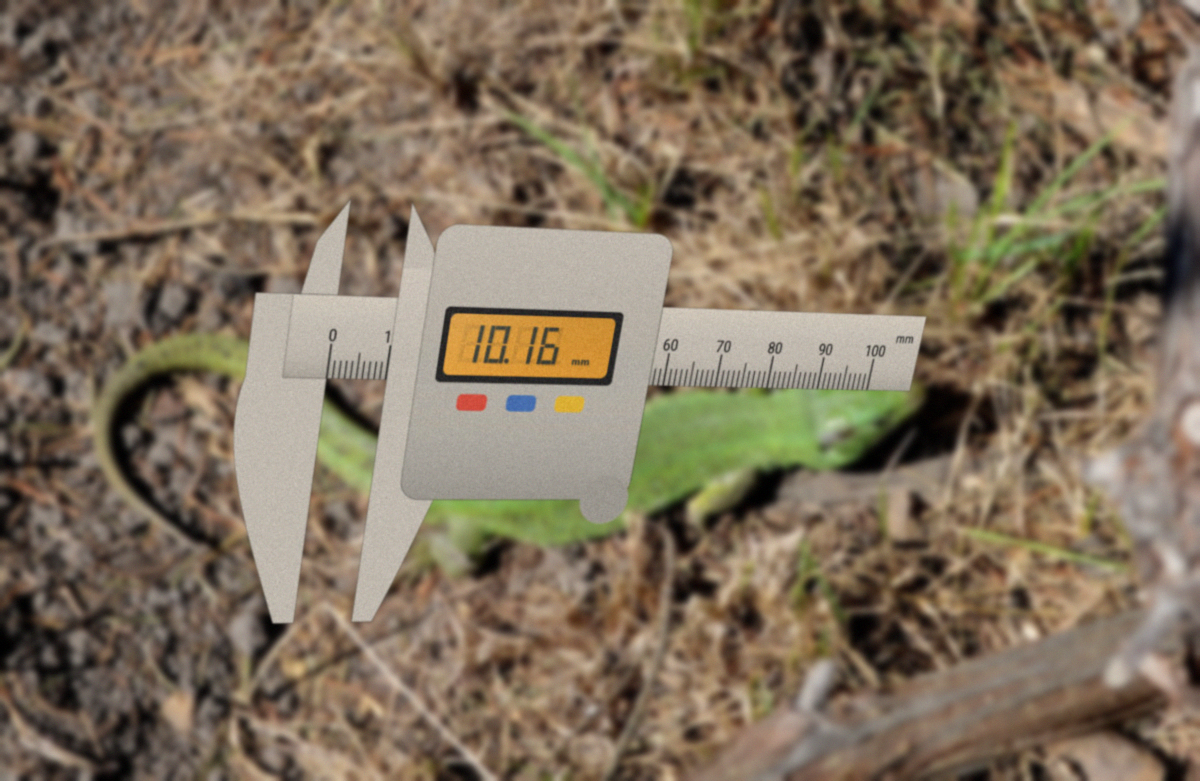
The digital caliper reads 10.16 mm
